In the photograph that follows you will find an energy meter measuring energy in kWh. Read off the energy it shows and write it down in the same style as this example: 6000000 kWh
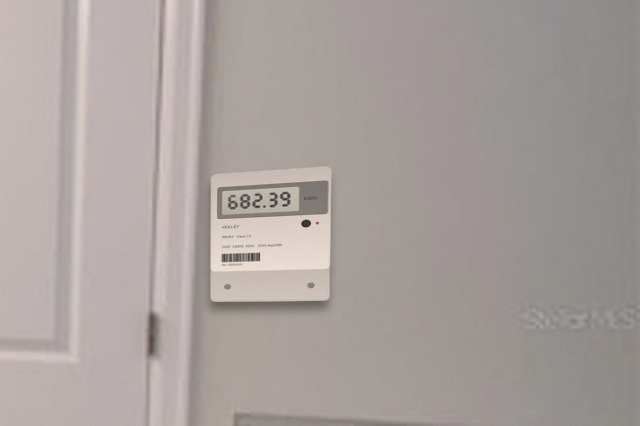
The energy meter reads 682.39 kWh
